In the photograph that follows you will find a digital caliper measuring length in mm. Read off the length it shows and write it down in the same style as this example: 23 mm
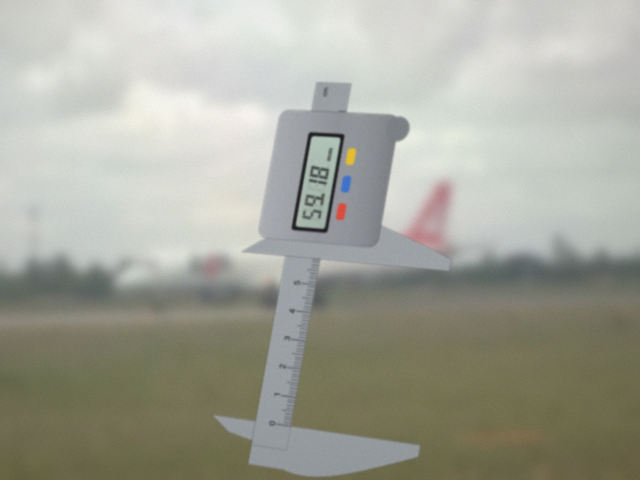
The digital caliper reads 59.18 mm
